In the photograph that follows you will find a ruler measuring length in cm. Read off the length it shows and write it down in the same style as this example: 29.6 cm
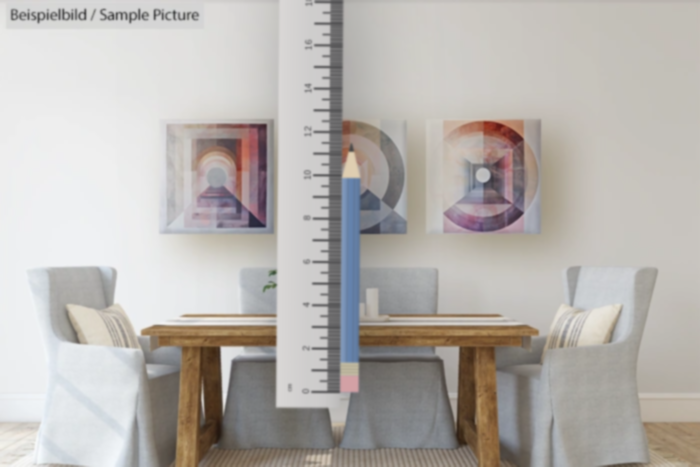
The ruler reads 11.5 cm
